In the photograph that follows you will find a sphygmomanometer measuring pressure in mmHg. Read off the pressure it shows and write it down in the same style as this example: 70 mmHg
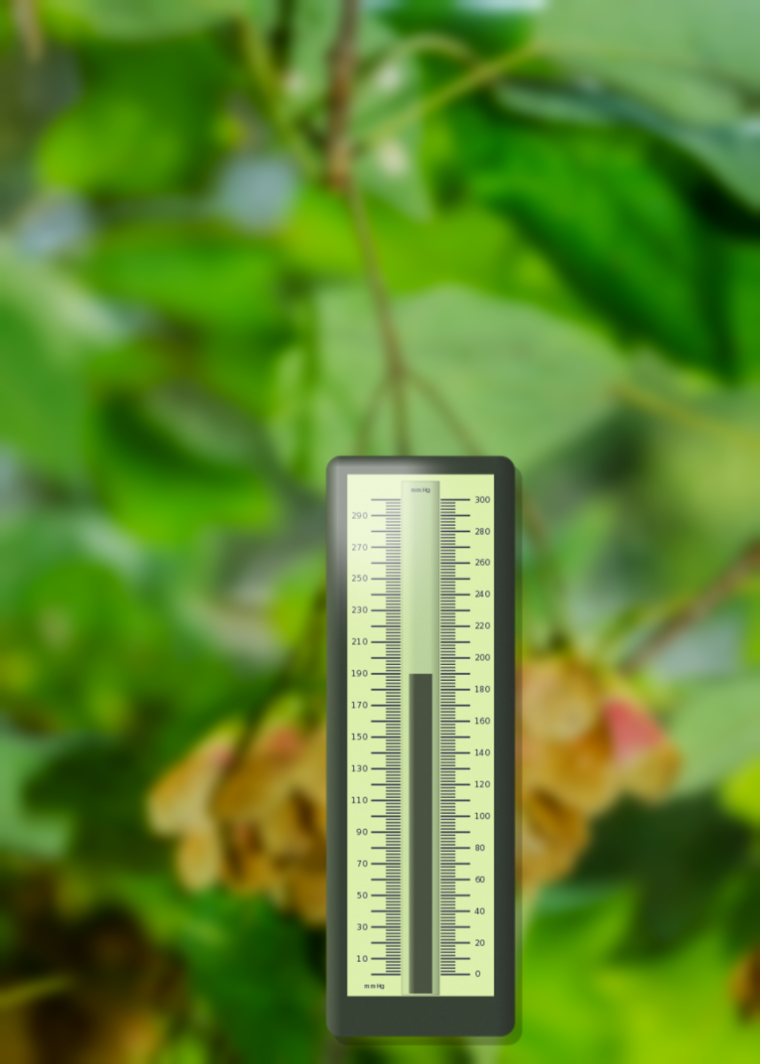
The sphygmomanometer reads 190 mmHg
